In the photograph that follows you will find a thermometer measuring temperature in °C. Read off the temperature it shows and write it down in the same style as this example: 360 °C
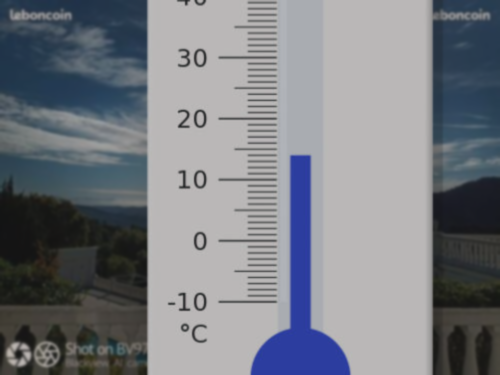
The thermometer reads 14 °C
